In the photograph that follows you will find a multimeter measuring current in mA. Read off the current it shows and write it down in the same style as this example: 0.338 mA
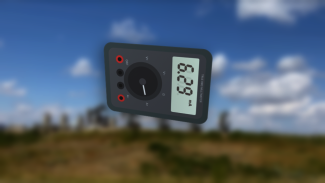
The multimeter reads 6.29 mA
